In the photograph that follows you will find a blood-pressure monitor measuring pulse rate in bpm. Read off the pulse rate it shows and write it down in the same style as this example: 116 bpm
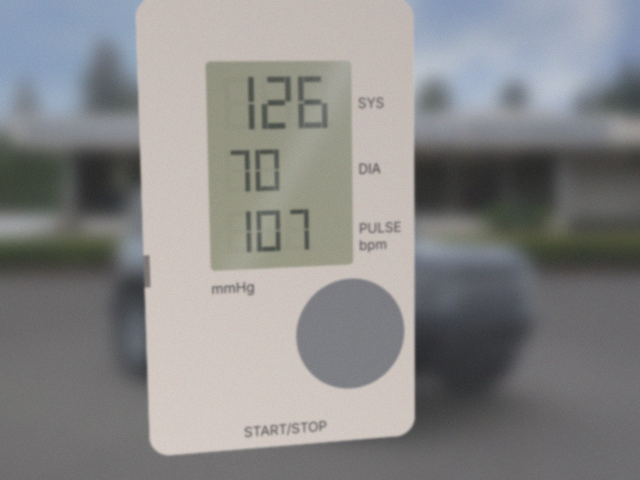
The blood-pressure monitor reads 107 bpm
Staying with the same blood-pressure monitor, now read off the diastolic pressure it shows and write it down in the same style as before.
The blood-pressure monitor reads 70 mmHg
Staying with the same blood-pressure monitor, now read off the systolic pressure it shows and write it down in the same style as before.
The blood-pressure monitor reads 126 mmHg
